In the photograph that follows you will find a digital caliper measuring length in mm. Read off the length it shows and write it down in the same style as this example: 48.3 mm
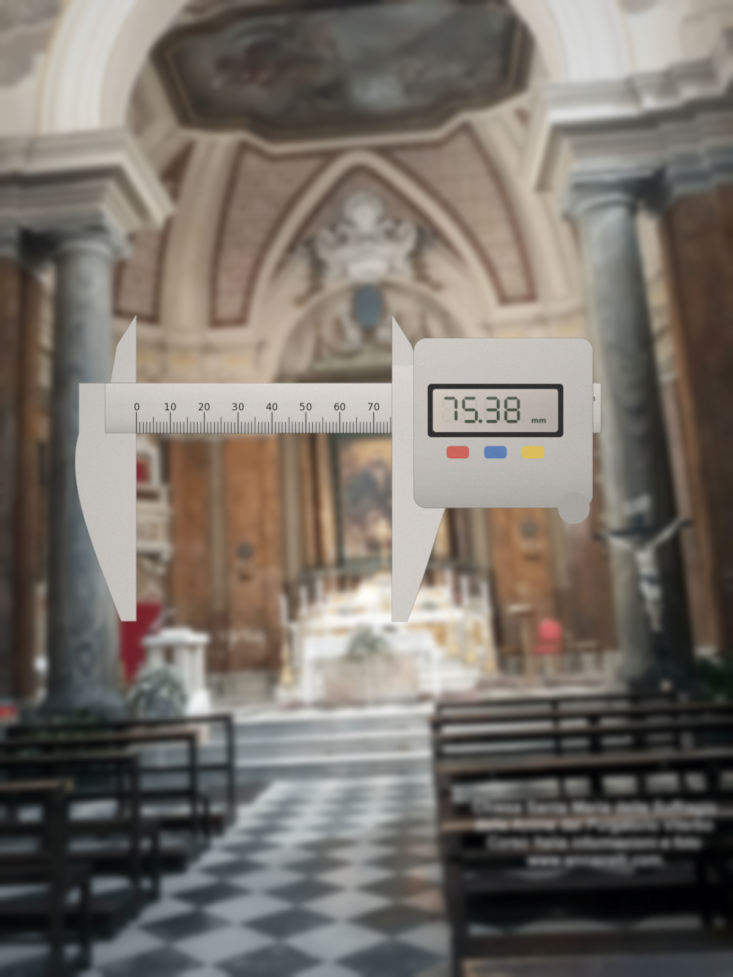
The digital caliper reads 75.38 mm
